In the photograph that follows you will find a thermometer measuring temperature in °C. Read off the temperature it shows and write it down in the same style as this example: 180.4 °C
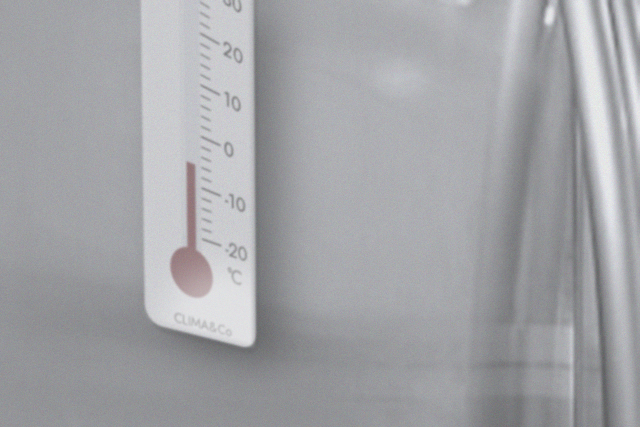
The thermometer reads -6 °C
